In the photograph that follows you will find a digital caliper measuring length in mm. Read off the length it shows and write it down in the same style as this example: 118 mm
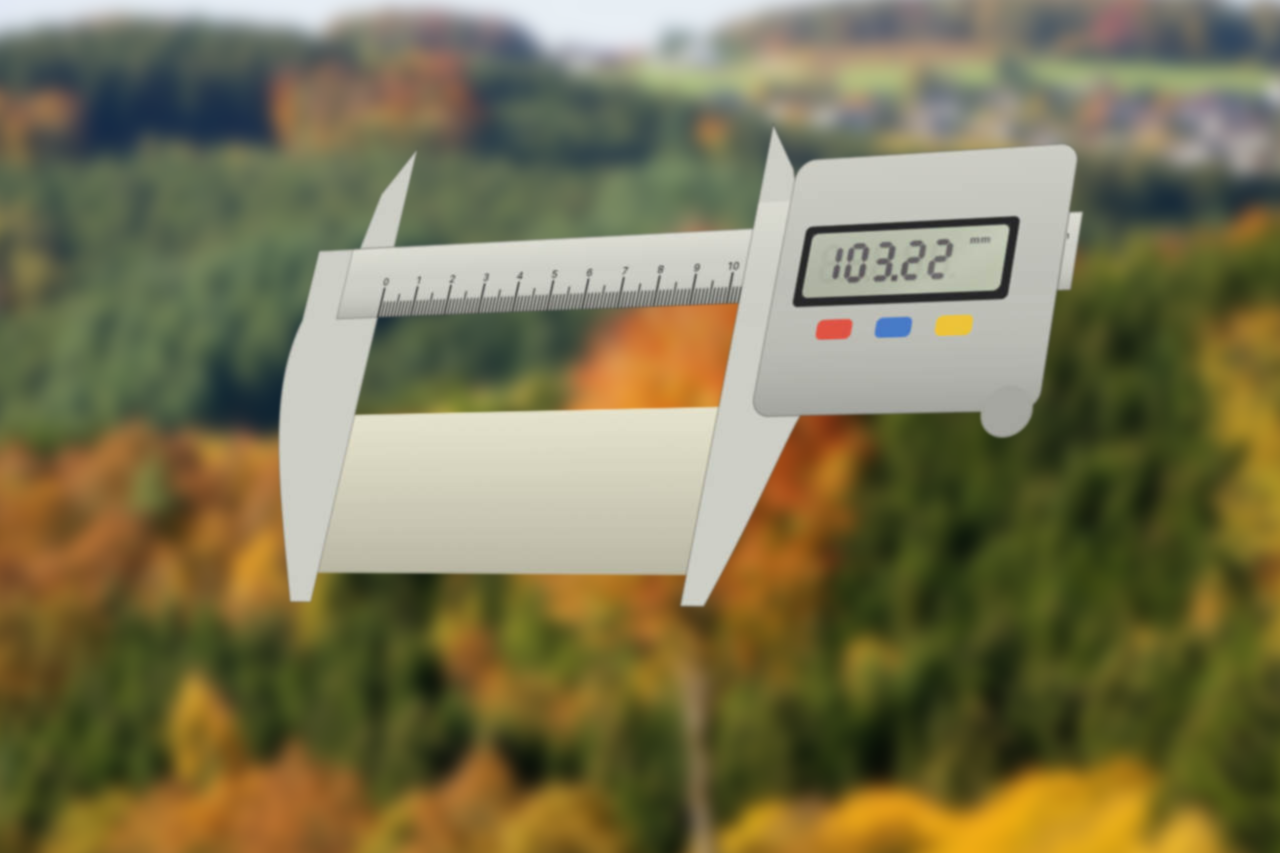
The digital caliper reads 103.22 mm
